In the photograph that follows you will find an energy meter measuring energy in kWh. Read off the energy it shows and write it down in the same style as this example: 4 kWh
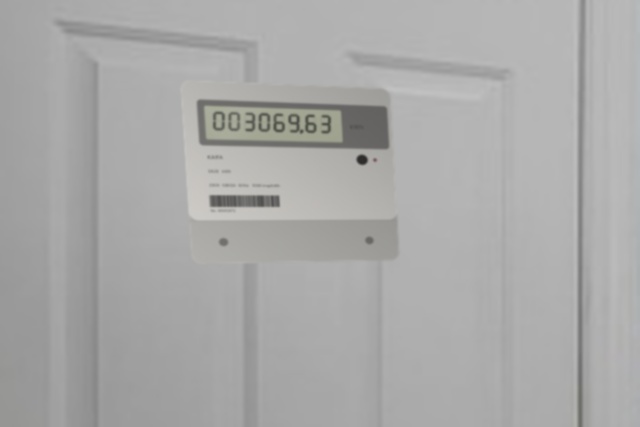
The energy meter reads 3069.63 kWh
